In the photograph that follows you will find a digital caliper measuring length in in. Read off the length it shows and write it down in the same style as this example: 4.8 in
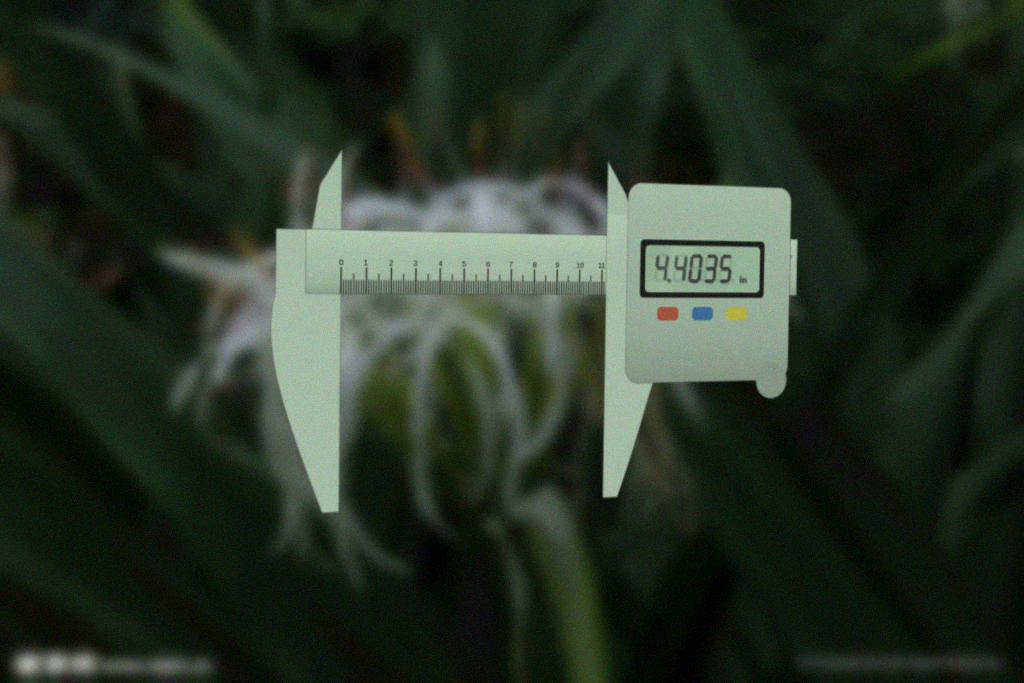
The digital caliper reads 4.4035 in
